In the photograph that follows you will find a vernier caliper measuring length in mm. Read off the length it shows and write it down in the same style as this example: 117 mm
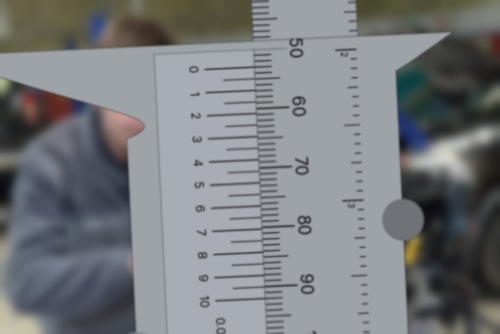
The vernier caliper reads 53.0 mm
